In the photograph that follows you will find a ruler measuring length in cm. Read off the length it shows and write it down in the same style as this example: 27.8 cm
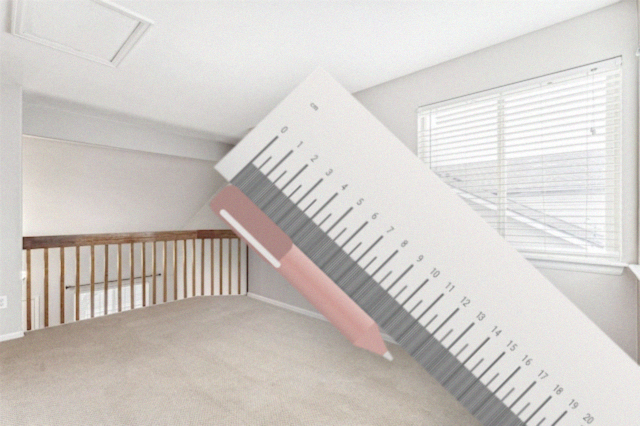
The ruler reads 11.5 cm
